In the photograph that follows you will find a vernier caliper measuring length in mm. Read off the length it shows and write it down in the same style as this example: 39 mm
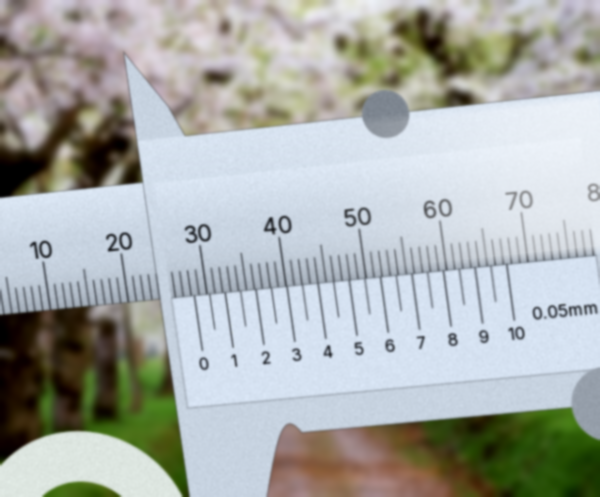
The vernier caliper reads 28.4 mm
